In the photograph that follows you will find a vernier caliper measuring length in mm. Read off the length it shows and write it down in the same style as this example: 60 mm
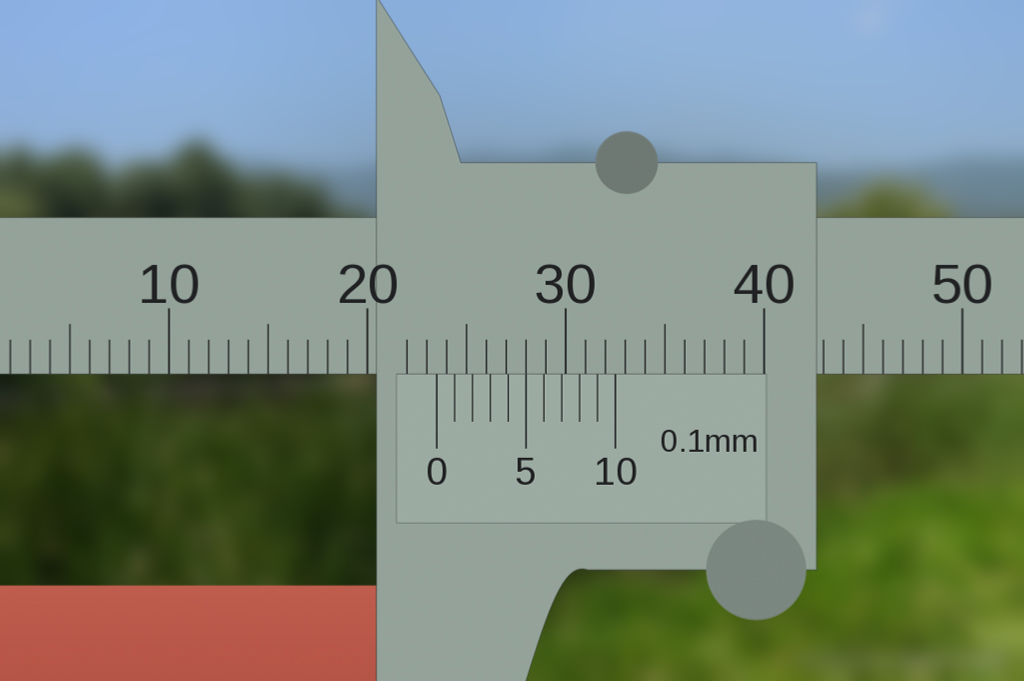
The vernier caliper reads 23.5 mm
